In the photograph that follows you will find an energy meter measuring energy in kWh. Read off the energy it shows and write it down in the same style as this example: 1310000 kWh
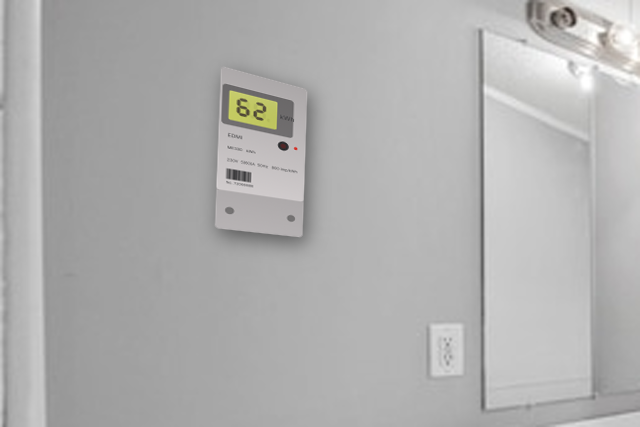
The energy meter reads 62 kWh
